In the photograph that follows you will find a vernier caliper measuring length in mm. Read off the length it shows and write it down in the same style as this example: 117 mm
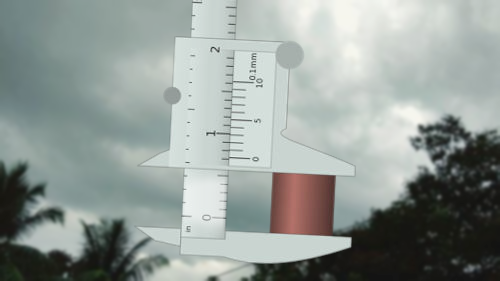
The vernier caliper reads 7.2 mm
